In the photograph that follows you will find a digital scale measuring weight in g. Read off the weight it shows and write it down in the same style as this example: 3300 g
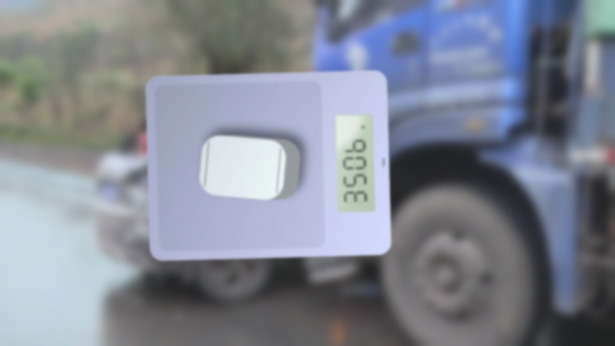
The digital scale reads 3506 g
